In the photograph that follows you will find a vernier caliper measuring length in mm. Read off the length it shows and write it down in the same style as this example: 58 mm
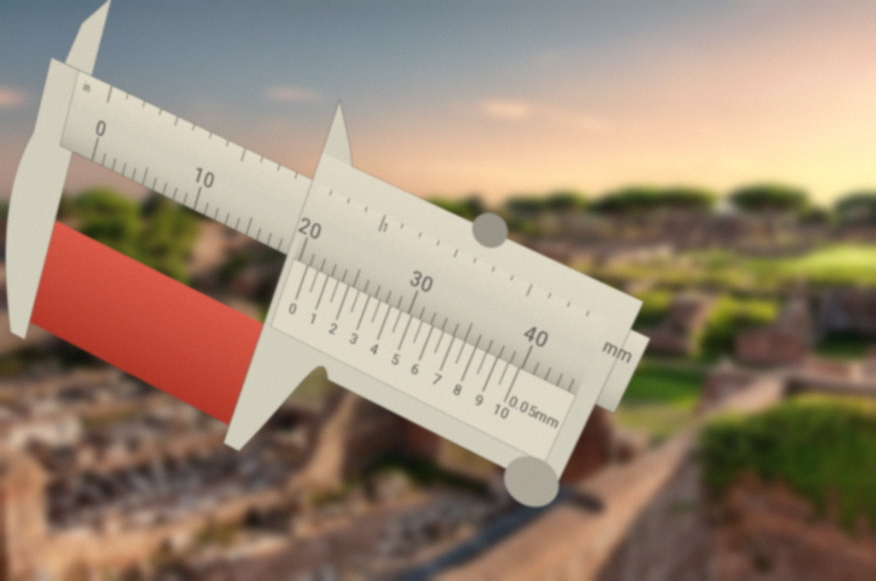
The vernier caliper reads 20.8 mm
